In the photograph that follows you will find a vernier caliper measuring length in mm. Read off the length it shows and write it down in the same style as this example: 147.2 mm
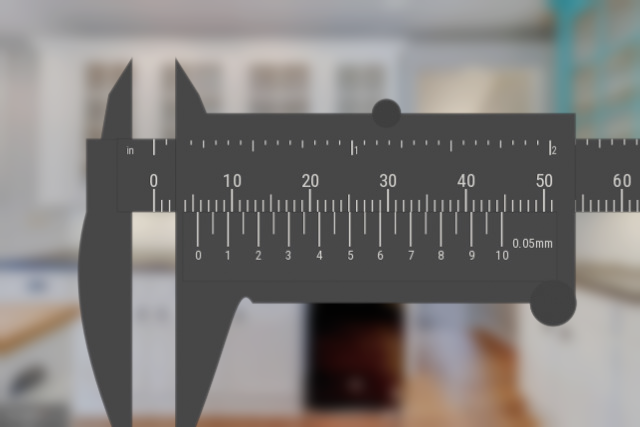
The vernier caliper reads 5.6 mm
